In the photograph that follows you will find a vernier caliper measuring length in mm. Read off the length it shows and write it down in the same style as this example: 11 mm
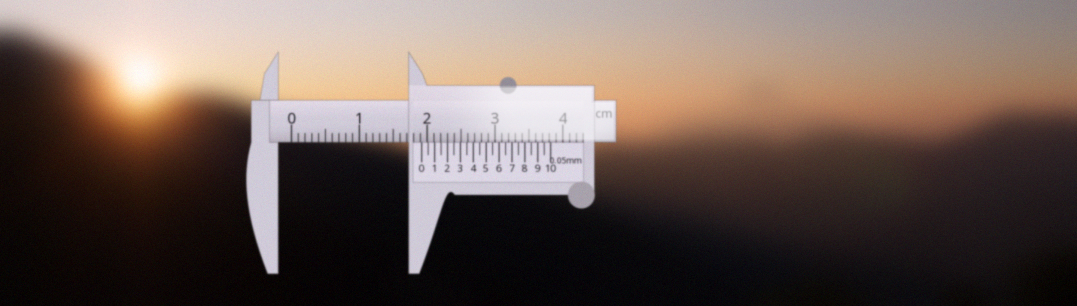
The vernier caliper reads 19.2 mm
